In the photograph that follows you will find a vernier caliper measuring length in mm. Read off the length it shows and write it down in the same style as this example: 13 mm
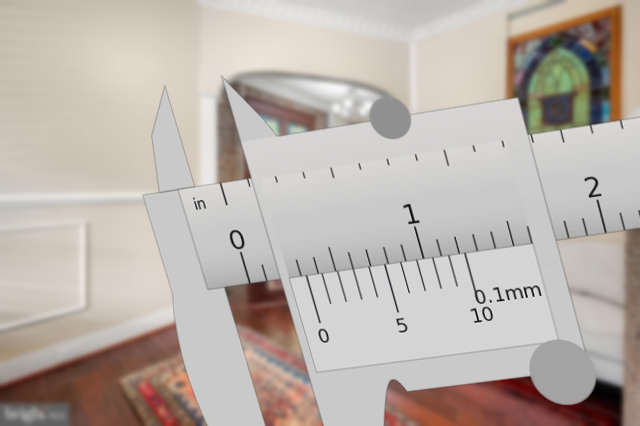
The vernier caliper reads 3.3 mm
